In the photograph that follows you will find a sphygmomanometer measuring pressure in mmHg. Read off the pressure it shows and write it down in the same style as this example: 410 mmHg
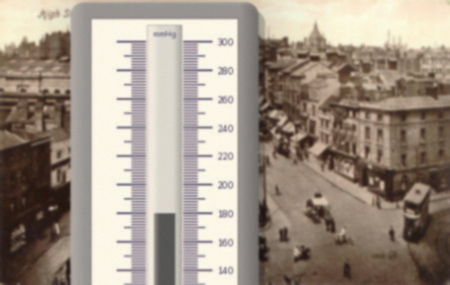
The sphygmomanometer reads 180 mmHg
